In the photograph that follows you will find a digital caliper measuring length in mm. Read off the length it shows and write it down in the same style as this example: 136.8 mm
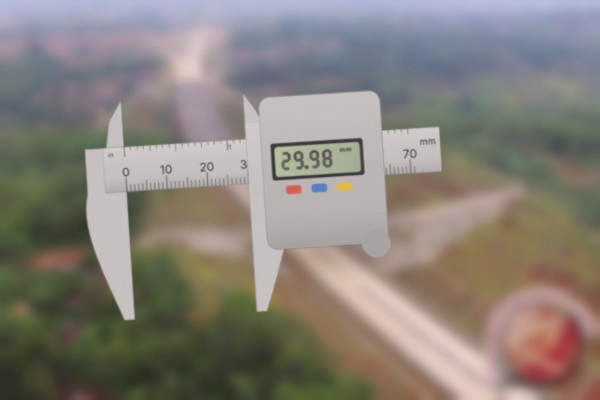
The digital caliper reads 29.98 mm
